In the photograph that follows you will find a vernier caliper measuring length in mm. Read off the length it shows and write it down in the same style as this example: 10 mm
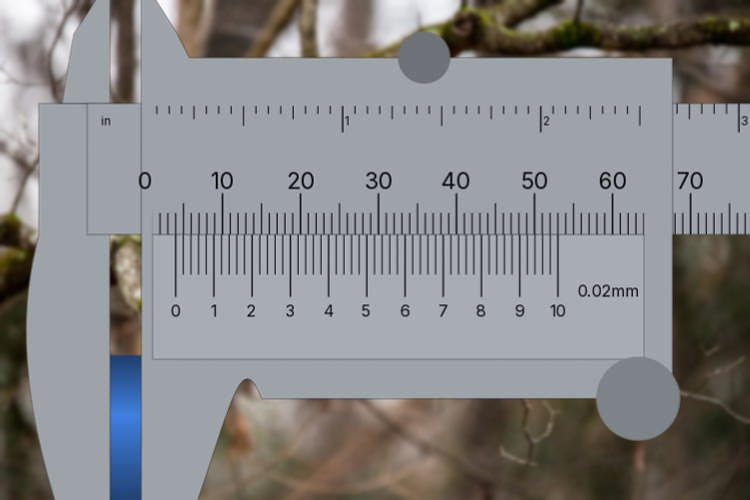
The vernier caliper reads 4.0 mm
